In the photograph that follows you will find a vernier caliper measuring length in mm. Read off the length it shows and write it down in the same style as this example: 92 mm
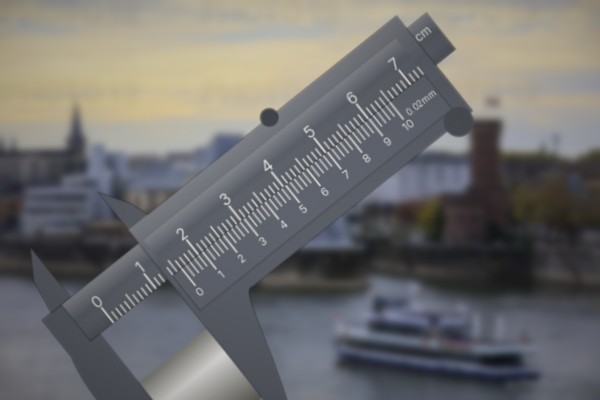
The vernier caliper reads 16.0 mm
